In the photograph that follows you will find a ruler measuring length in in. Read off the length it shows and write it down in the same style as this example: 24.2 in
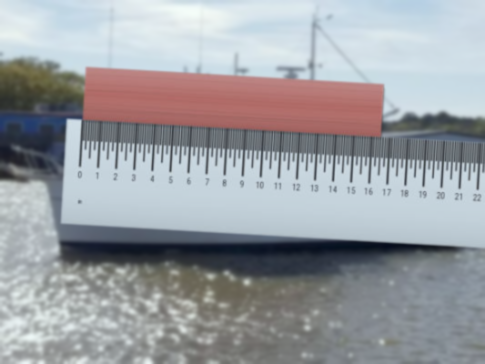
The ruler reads 16.5 in
